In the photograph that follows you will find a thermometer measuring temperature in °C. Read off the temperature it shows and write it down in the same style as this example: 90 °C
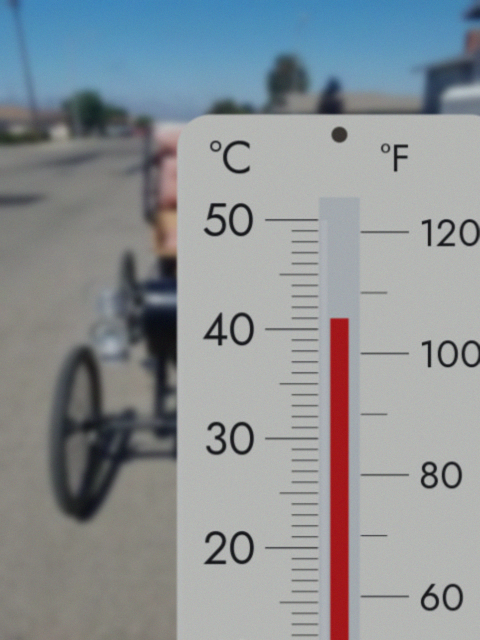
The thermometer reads 41 °C
